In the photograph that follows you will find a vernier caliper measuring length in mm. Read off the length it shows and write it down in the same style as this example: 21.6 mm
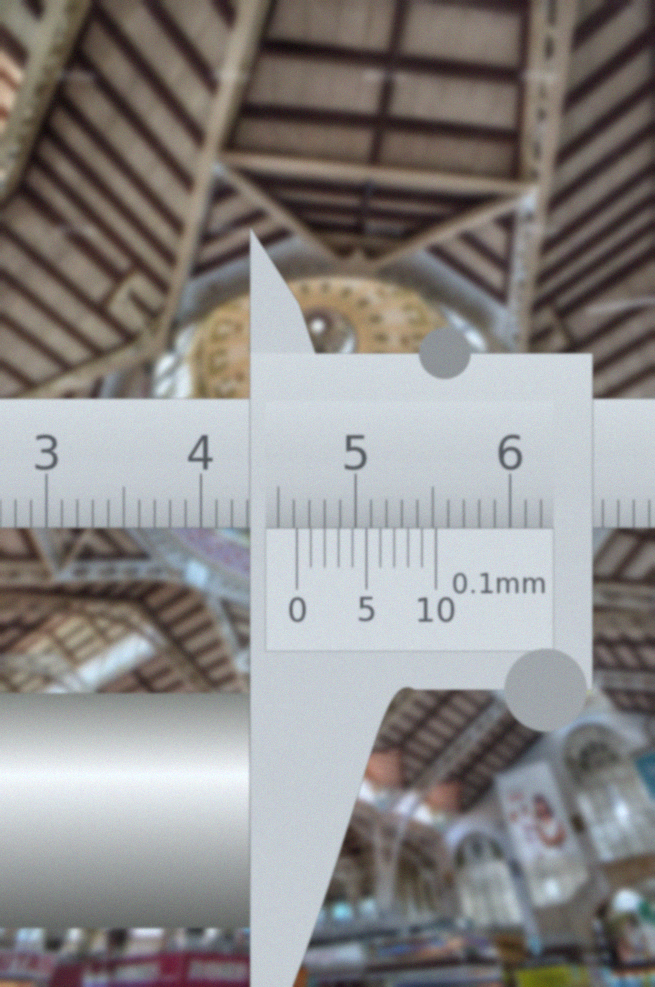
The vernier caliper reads 46.2 mm
